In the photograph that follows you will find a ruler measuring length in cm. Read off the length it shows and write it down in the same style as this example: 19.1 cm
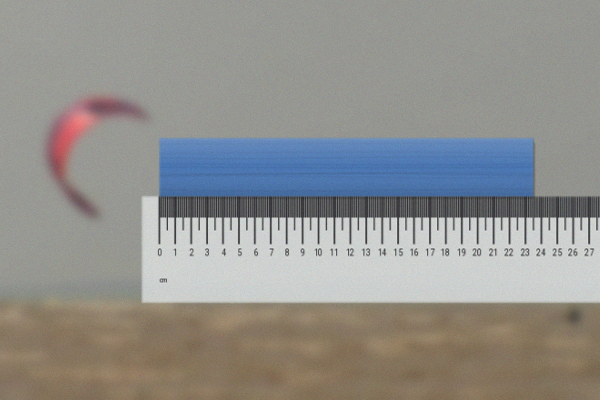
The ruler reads 23.5 cm
